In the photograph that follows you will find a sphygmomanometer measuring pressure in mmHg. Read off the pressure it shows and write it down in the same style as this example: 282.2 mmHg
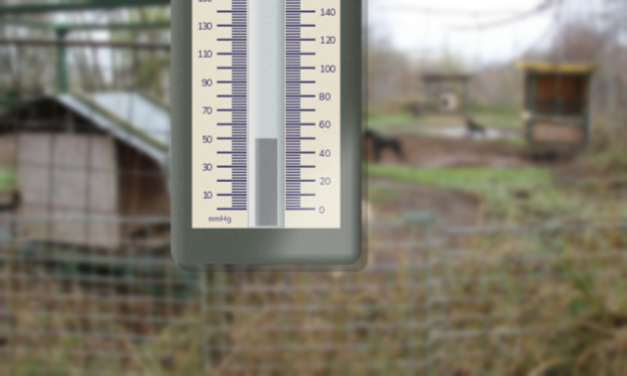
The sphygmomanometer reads 50 mmHg
